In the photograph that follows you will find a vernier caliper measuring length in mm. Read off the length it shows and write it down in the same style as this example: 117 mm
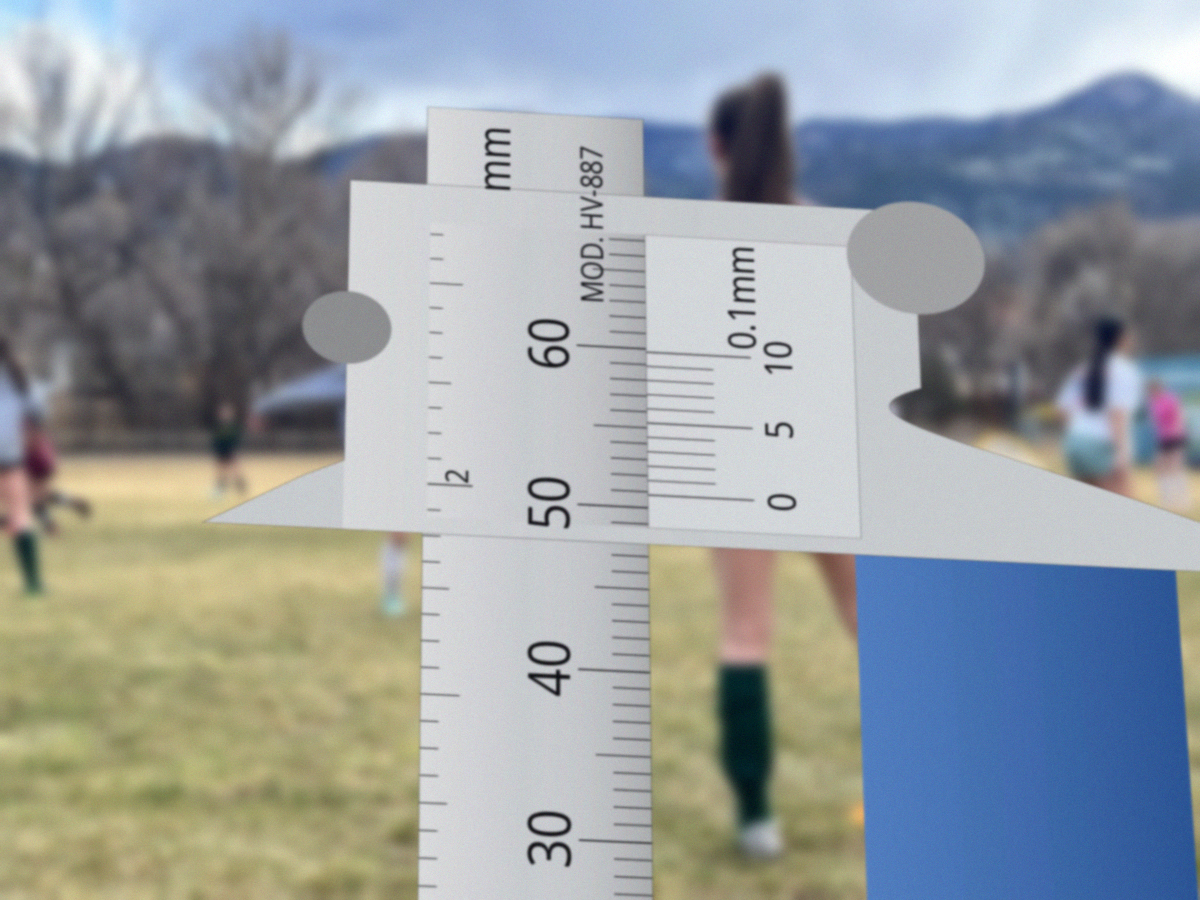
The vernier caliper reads 50.8 mm
